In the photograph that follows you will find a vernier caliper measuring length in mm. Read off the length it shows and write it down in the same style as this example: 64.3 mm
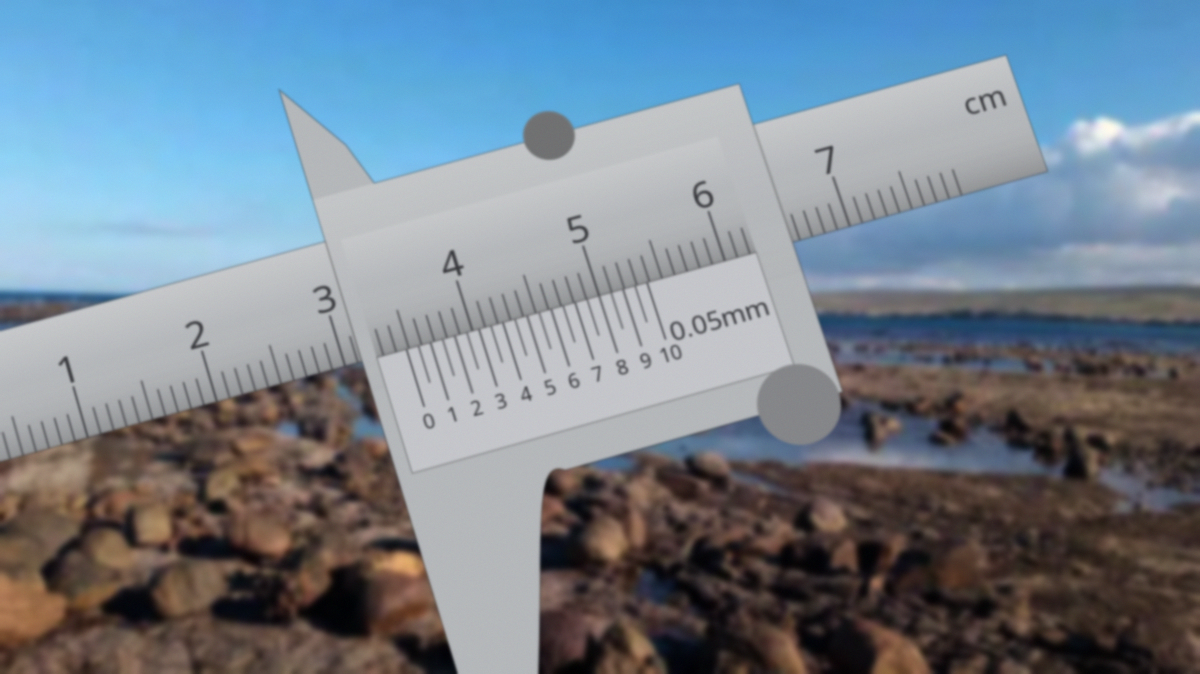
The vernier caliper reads 34.8 mm
